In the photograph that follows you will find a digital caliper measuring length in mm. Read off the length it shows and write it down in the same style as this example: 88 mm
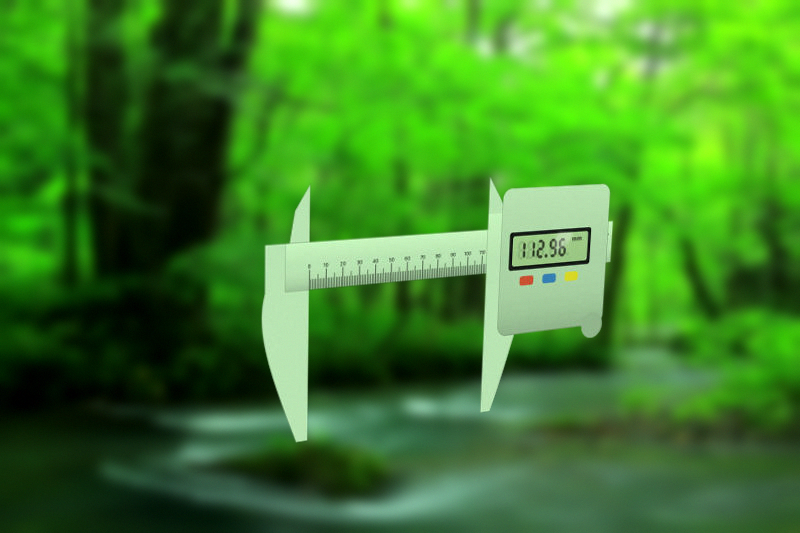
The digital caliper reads 112.96 mm
